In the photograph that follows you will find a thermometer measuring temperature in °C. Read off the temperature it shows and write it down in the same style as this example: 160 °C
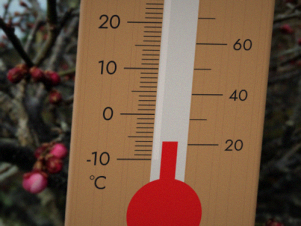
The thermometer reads -6 °C
